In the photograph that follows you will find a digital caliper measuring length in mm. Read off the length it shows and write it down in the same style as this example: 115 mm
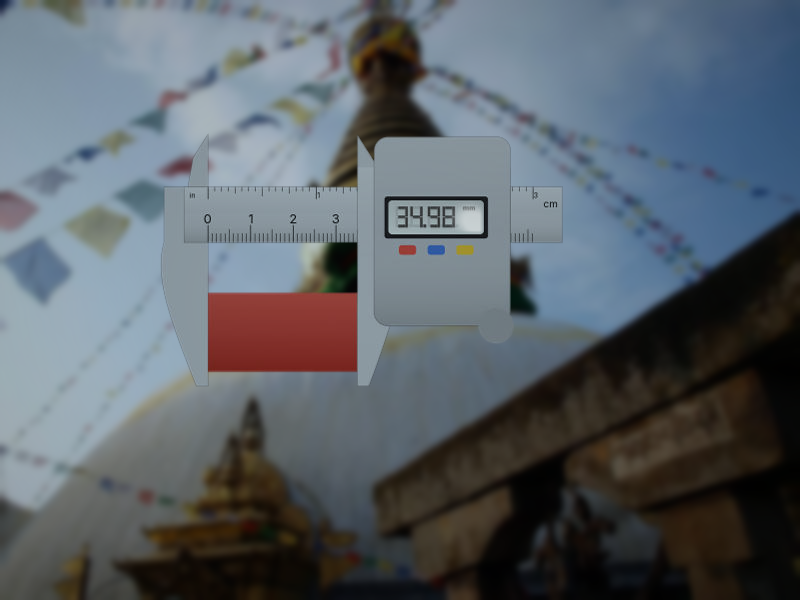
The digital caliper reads 34.98 mm
